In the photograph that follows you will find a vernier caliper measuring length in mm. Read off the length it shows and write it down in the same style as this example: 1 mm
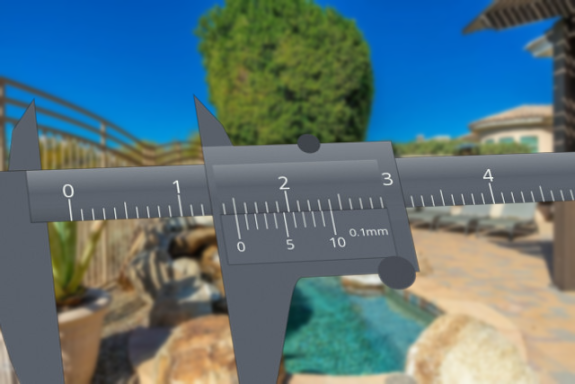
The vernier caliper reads 15.0 mm
